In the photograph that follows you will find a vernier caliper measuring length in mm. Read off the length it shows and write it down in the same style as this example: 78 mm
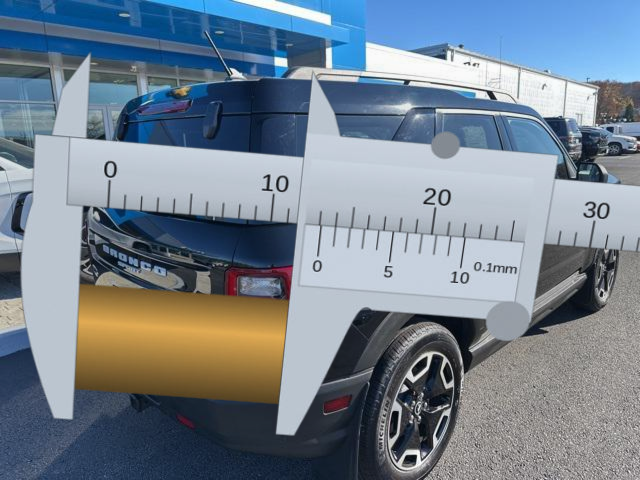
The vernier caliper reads 13.1 mm
